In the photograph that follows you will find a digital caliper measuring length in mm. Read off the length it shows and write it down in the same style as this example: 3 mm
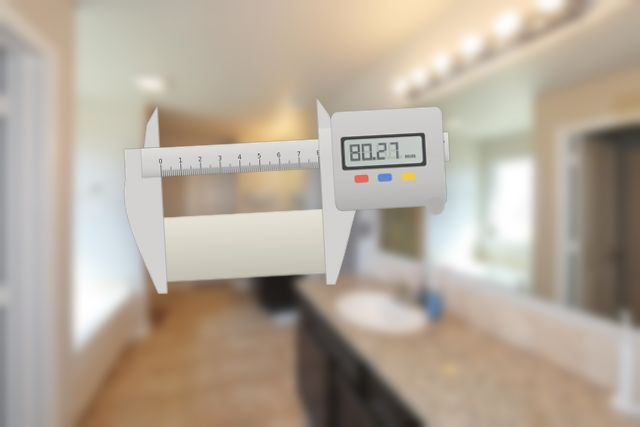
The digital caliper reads 80.27 mm
